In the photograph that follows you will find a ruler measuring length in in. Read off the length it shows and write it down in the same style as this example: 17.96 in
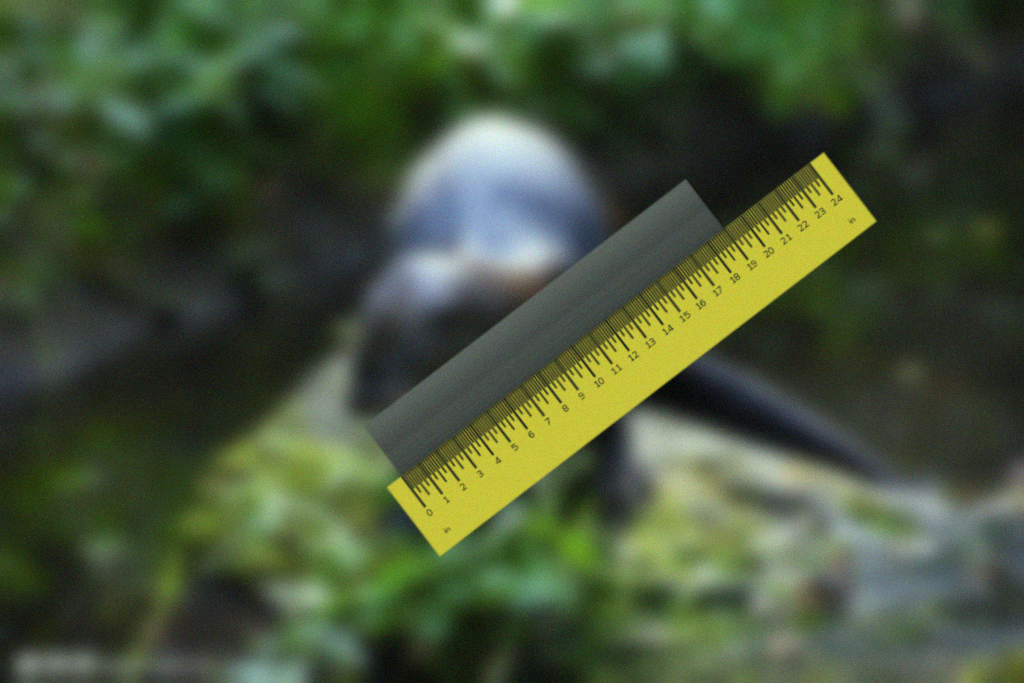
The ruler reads 19 in
